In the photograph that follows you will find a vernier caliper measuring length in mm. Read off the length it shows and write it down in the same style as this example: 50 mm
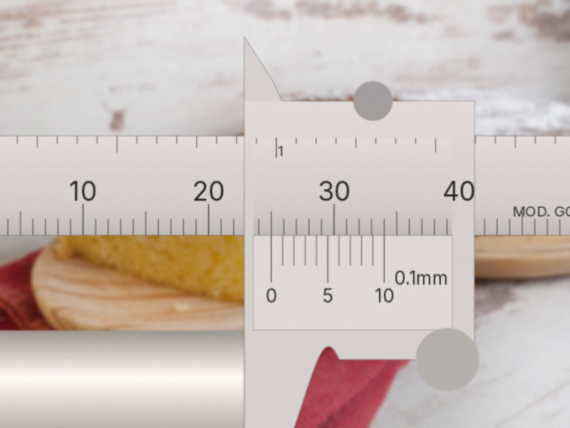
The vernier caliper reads 25.0 mm
